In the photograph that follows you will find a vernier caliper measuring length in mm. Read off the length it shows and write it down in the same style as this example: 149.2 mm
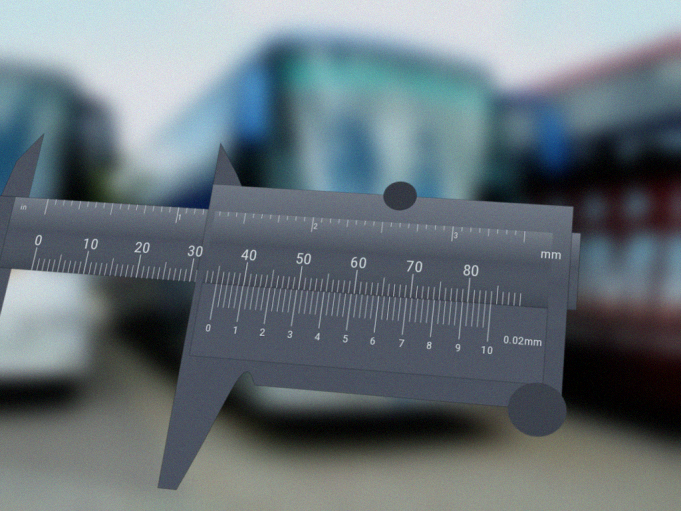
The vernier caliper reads 35.0 mm
